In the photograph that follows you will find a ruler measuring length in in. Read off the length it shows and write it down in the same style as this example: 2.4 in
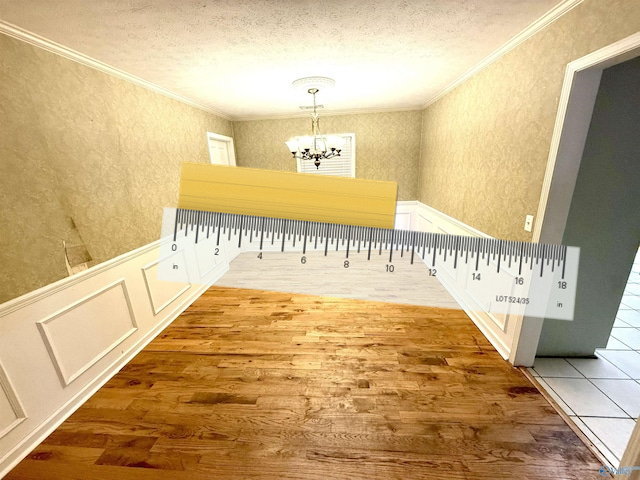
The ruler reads 10 in
